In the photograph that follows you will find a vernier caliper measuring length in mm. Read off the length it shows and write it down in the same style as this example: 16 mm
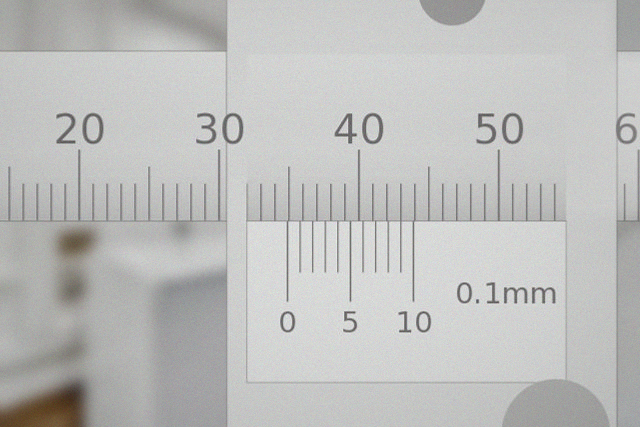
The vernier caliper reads 34.9 mm
